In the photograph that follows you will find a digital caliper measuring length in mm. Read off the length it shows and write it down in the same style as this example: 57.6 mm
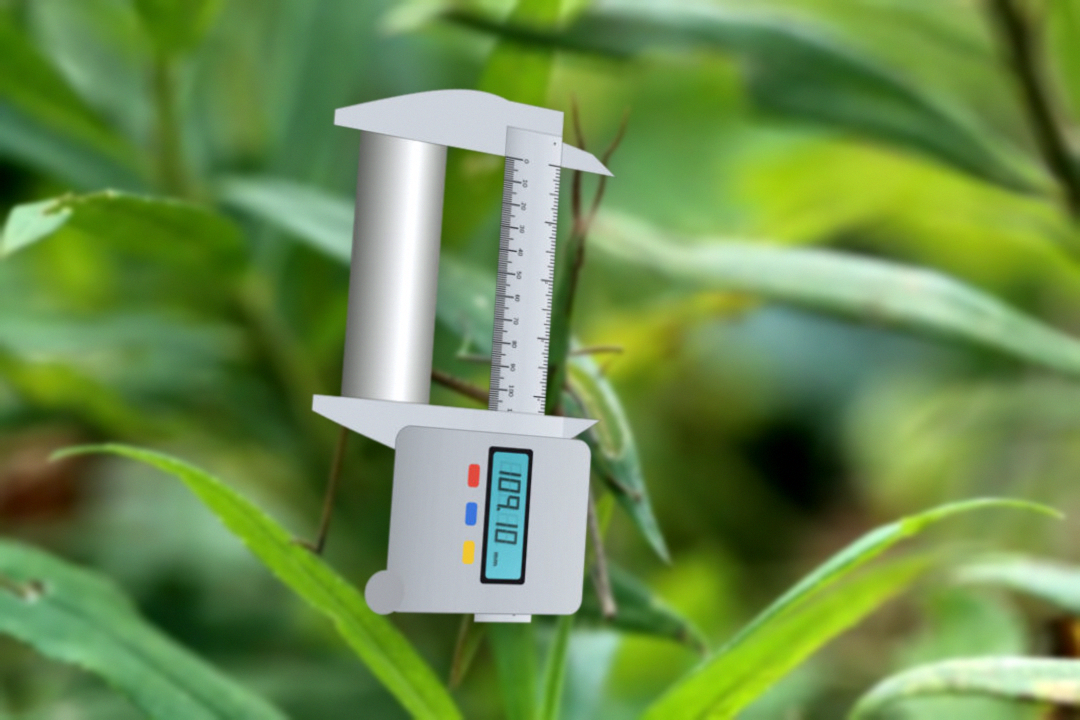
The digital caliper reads 109.10 mm
